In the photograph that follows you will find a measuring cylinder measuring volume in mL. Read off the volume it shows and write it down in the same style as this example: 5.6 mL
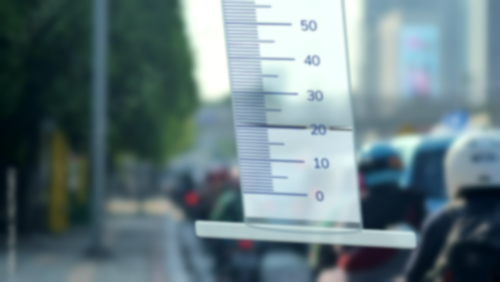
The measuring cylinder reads 20 mL
